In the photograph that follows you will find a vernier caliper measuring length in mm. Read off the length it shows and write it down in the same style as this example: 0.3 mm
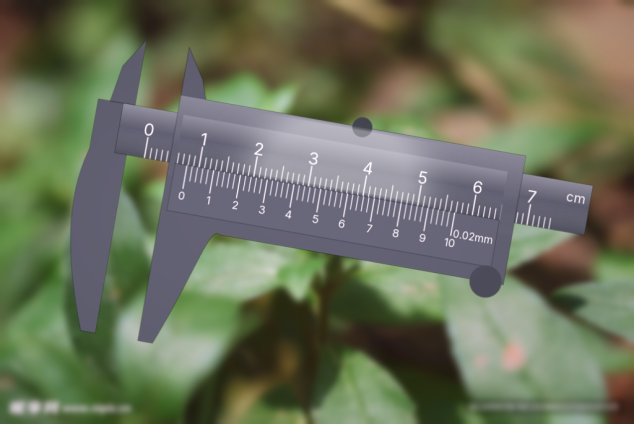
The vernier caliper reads 7.8 mm
